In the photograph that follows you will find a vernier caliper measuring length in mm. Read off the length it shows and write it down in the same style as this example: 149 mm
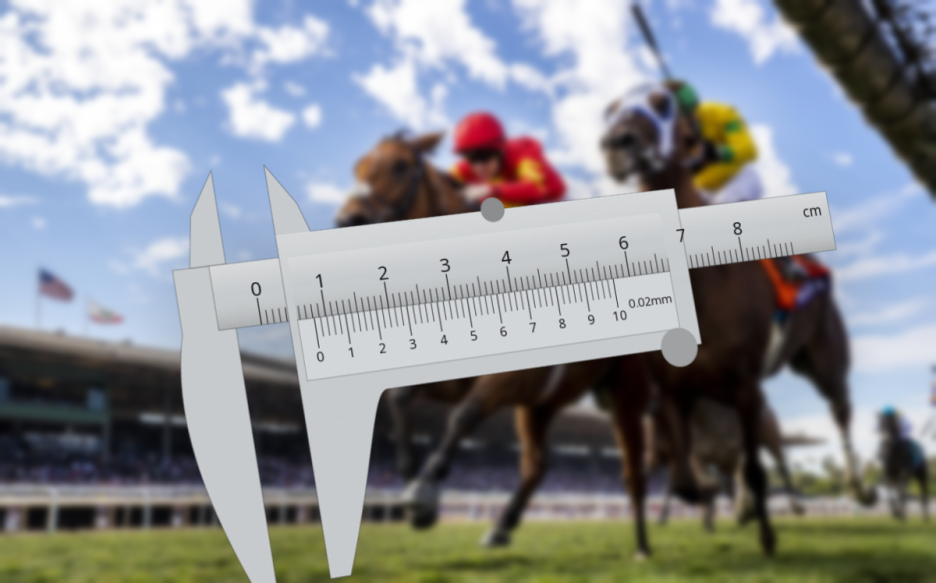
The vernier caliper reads 8.2 mm
